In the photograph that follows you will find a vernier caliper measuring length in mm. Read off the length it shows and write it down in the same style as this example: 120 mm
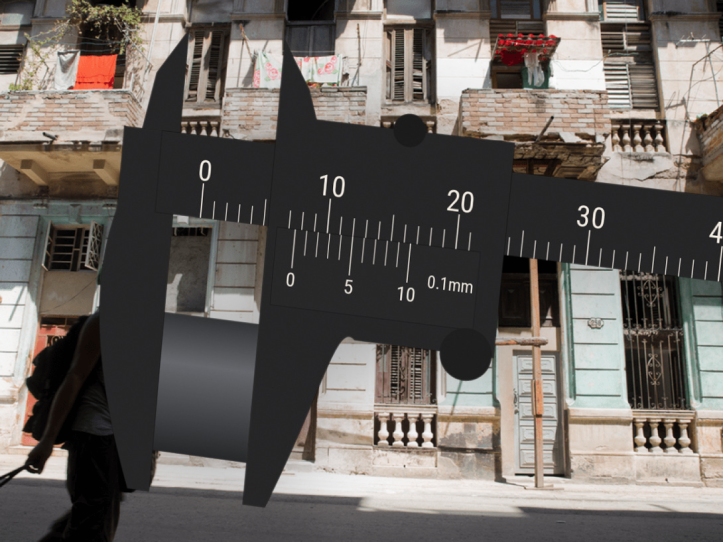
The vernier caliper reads 7.5 mm
